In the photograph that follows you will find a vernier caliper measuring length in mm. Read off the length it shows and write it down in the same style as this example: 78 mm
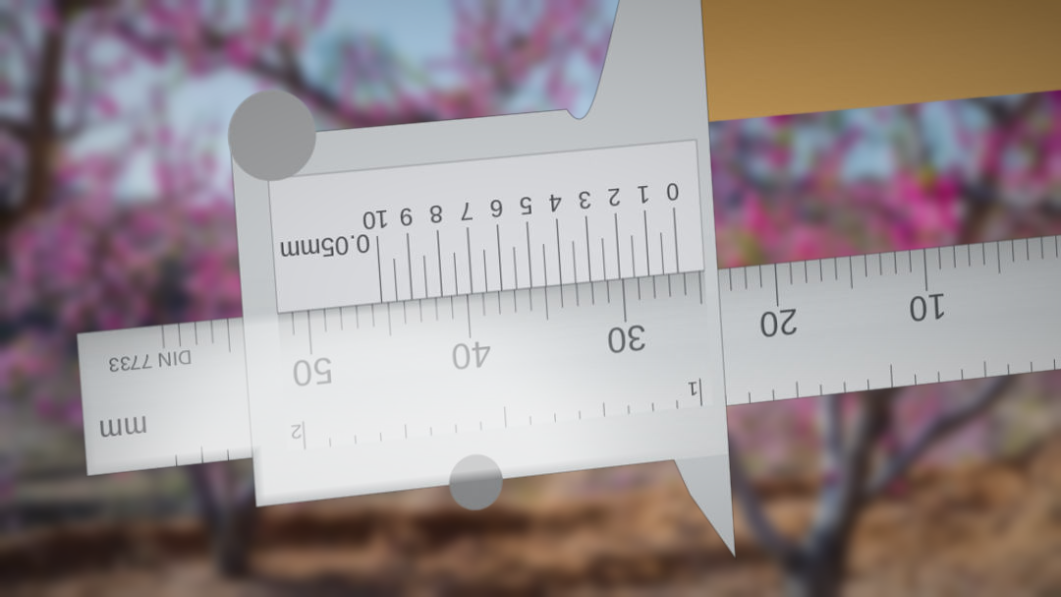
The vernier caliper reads 26.4 mm
